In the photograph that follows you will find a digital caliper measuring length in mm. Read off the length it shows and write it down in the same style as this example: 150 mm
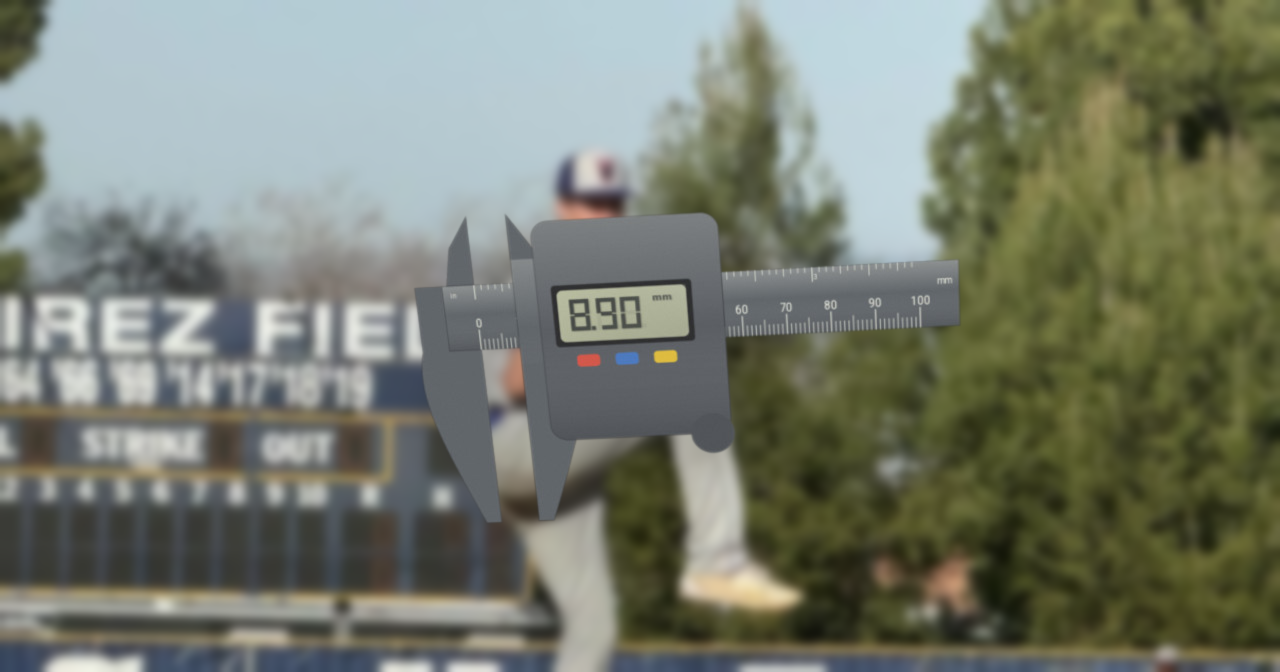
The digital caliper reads 8.90 mm
